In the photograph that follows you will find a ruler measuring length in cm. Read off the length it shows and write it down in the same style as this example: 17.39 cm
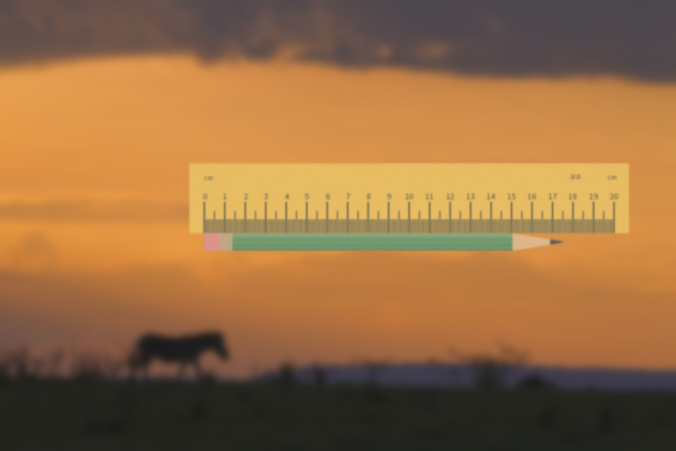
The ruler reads 17.5 cm
